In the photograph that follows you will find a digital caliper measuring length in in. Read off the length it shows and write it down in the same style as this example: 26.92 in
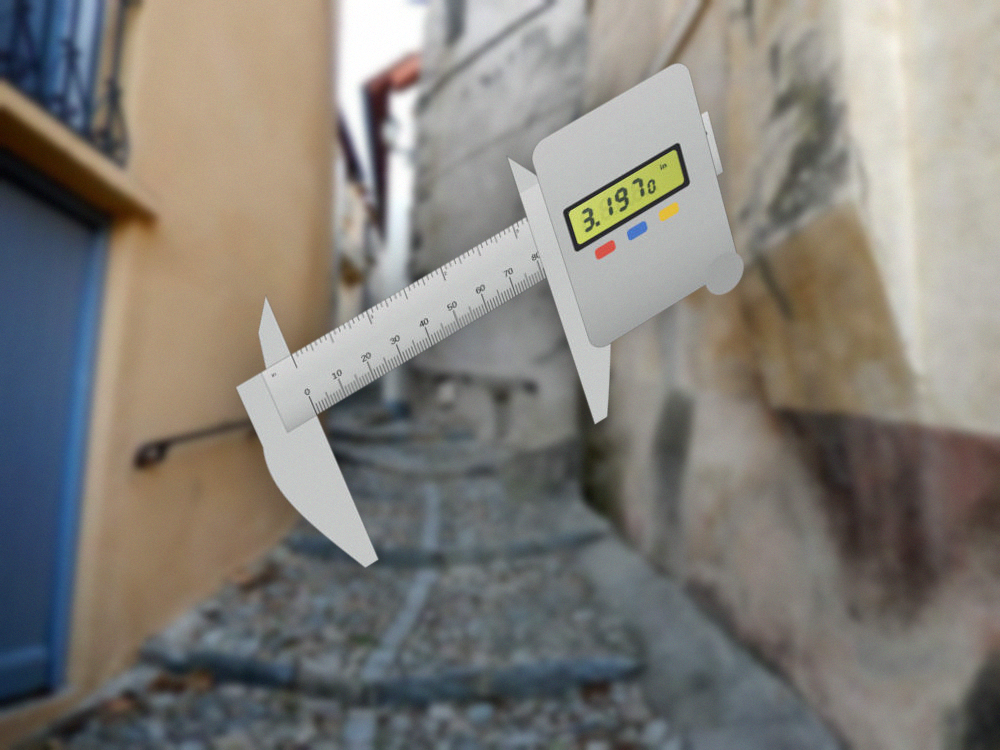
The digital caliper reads 3.1970 in
